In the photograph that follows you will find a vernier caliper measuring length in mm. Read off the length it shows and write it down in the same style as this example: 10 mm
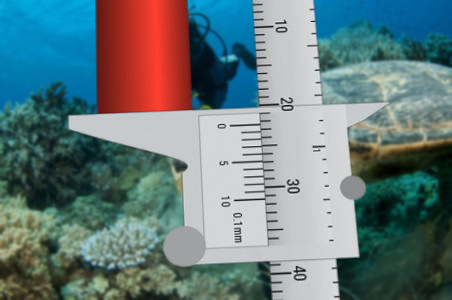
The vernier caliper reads 22.4 mm
